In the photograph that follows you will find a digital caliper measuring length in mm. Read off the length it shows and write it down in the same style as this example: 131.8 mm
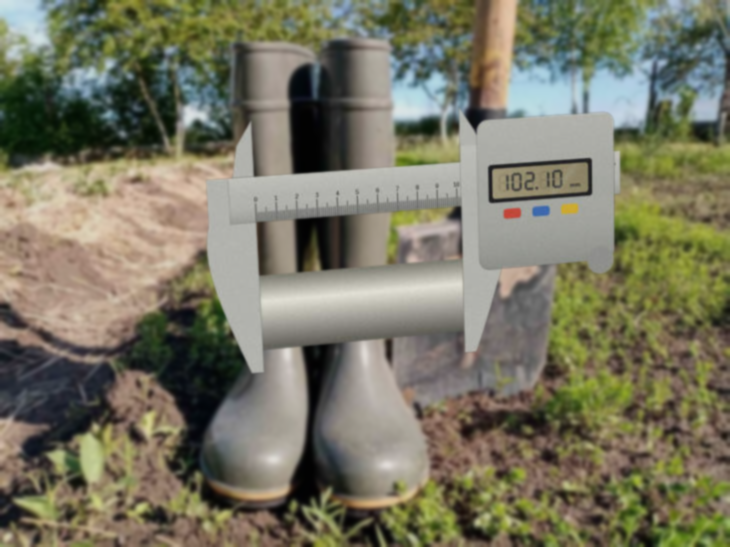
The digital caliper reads 102.10 mm
